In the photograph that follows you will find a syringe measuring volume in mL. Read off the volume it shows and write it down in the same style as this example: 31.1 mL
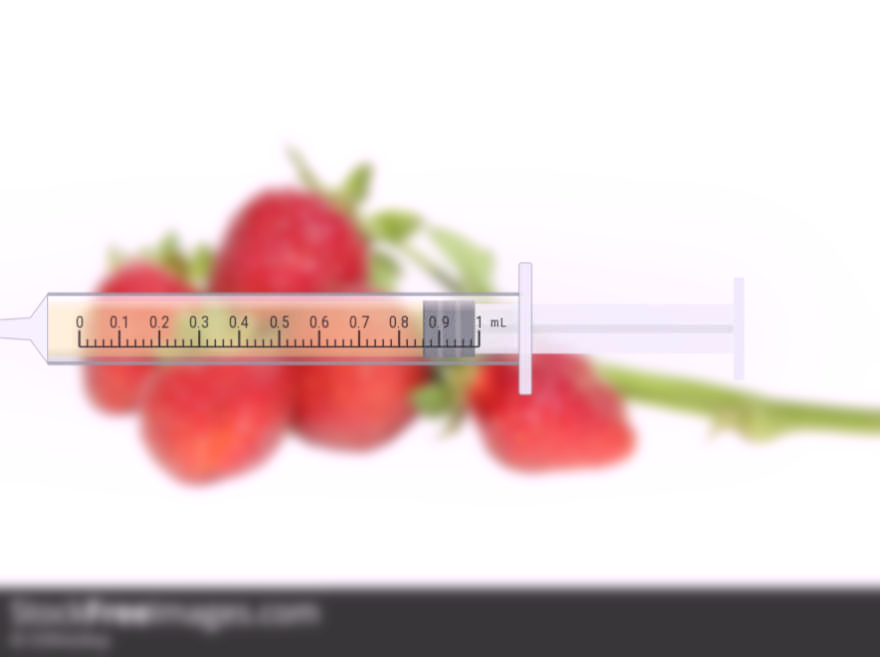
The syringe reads 0.86 mL
